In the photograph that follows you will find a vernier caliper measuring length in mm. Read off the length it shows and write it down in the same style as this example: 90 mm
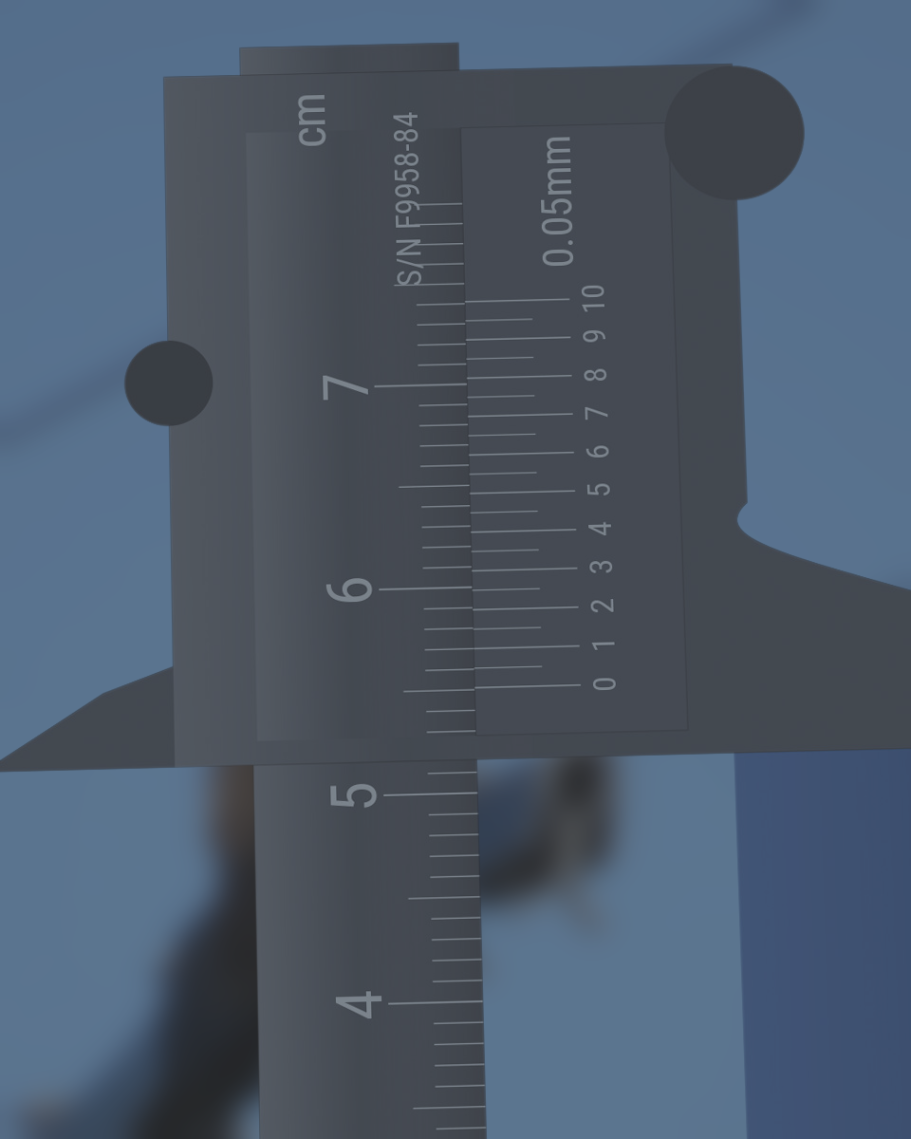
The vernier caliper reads 55.1 mm
